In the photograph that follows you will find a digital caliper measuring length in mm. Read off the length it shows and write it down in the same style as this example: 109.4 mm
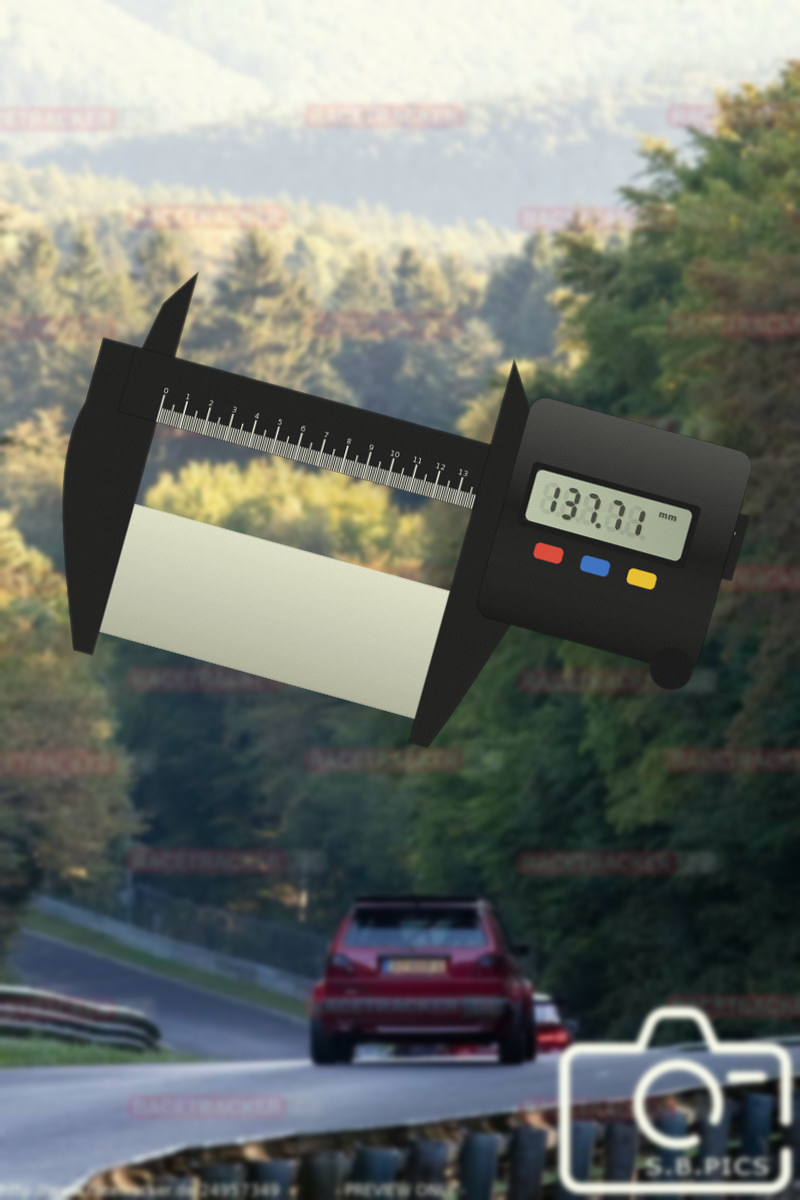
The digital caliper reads 137.71 mm
